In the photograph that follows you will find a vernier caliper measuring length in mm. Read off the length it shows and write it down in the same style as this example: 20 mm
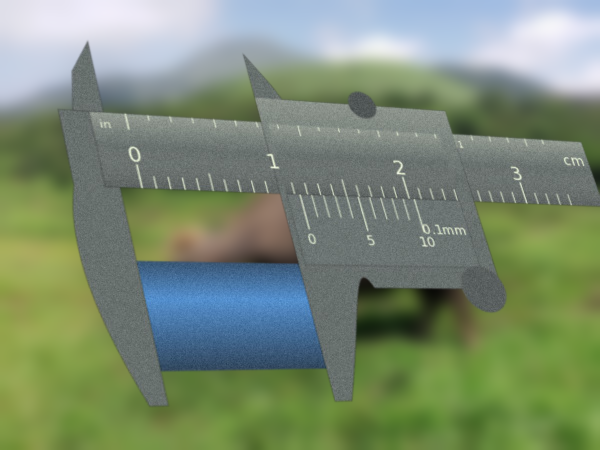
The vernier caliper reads 11.4 mm
